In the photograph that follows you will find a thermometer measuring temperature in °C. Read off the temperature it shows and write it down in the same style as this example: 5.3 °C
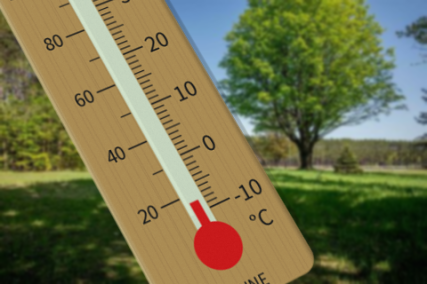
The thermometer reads -8 °C
